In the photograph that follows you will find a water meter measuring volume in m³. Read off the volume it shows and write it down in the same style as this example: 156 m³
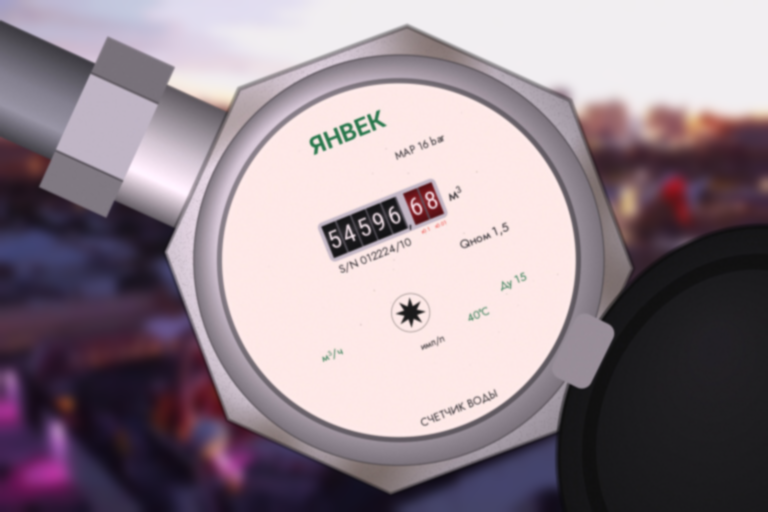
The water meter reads 54596.68 m³
